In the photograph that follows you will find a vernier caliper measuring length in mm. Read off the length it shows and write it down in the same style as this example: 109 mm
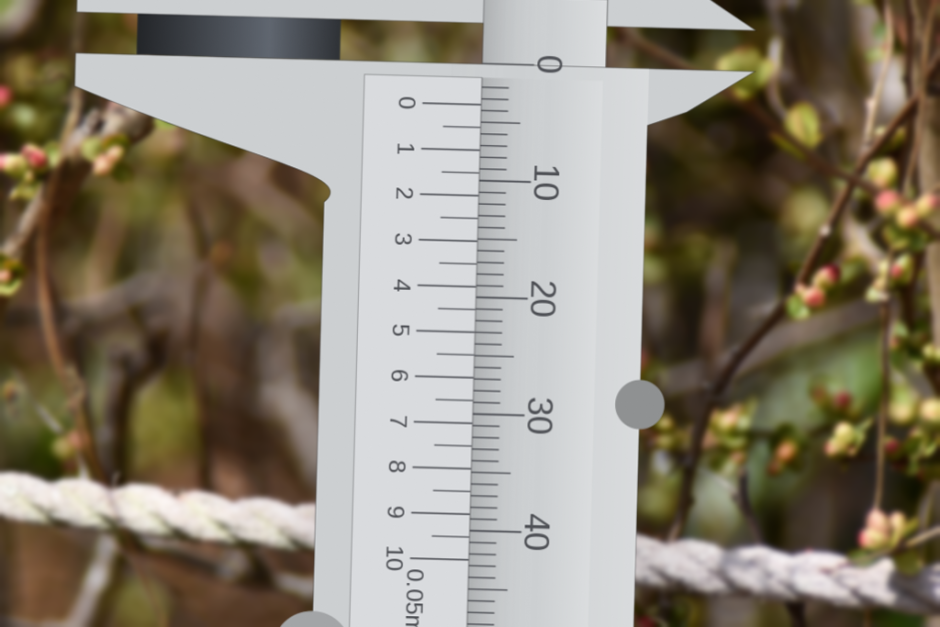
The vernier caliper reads 3.5 mm
